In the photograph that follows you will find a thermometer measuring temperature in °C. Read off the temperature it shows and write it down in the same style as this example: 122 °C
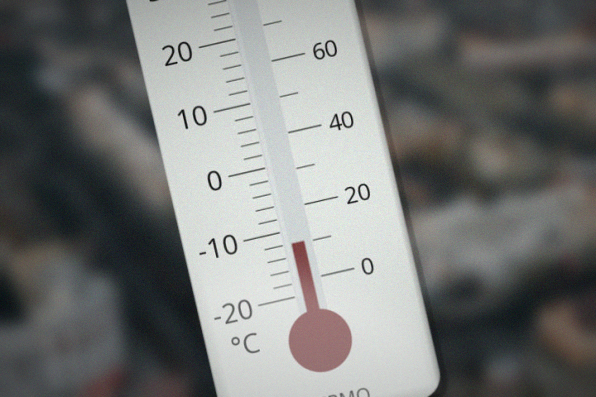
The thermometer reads -12 °C
